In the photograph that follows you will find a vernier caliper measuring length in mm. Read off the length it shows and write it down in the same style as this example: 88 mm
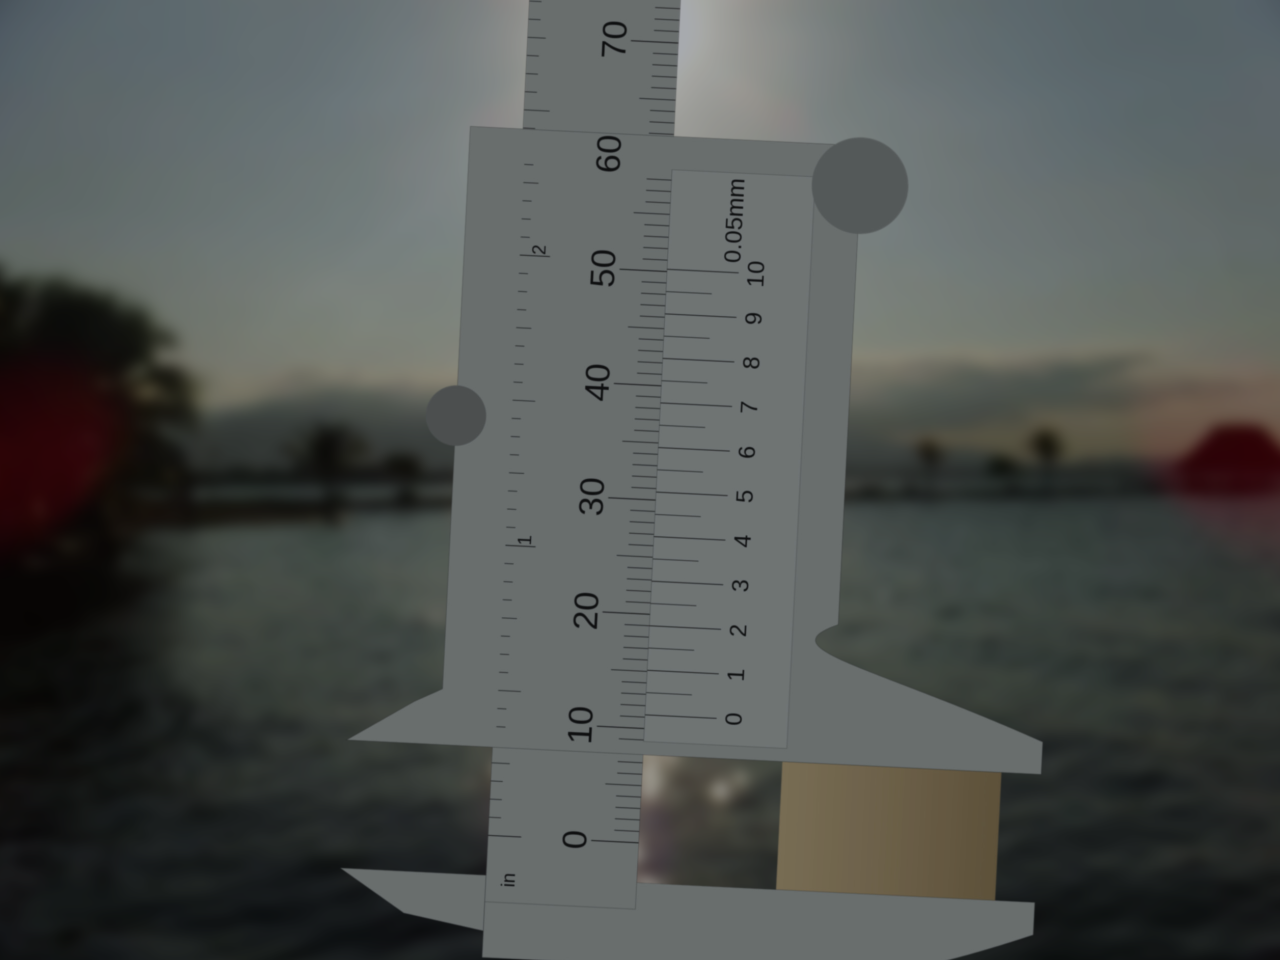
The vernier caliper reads 11.2 mm
